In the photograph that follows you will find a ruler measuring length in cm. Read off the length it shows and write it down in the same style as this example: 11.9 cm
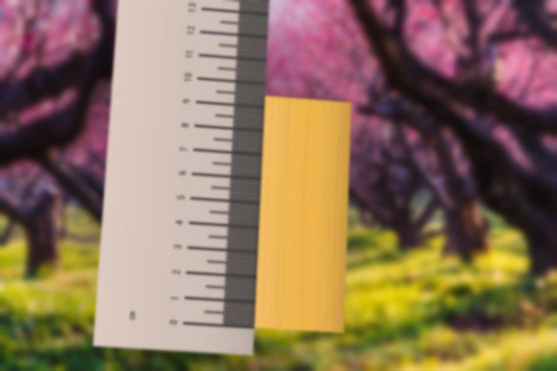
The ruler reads 9.5 cm
